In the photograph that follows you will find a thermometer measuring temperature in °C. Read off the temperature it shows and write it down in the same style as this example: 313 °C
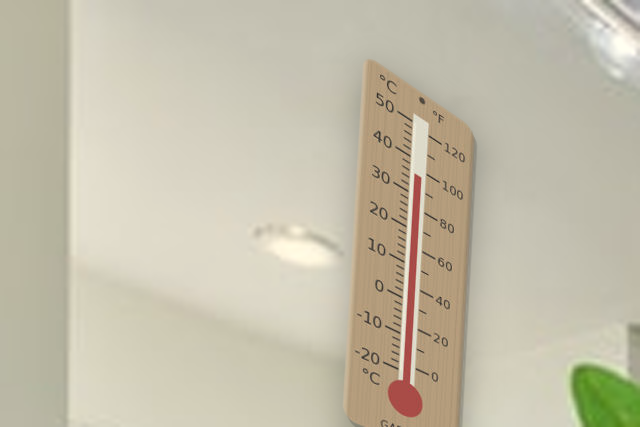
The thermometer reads 36 °C
